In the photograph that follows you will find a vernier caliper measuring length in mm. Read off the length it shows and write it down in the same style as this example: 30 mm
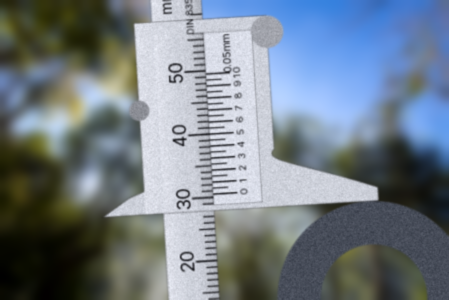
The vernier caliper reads 30.5 mm
